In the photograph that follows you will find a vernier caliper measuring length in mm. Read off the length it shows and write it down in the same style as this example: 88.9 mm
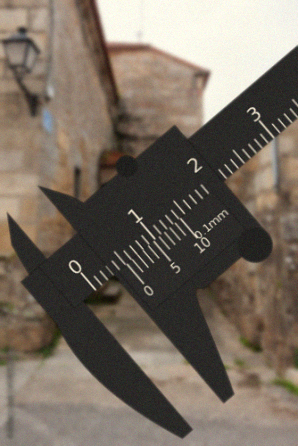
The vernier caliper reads 5.2 mm
